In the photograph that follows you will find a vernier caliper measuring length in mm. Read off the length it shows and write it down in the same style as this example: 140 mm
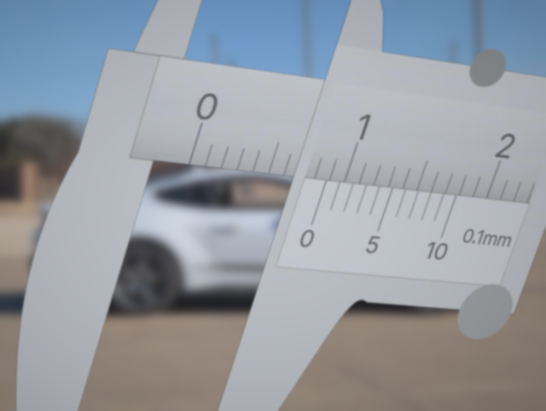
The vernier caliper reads 8.8 mm
